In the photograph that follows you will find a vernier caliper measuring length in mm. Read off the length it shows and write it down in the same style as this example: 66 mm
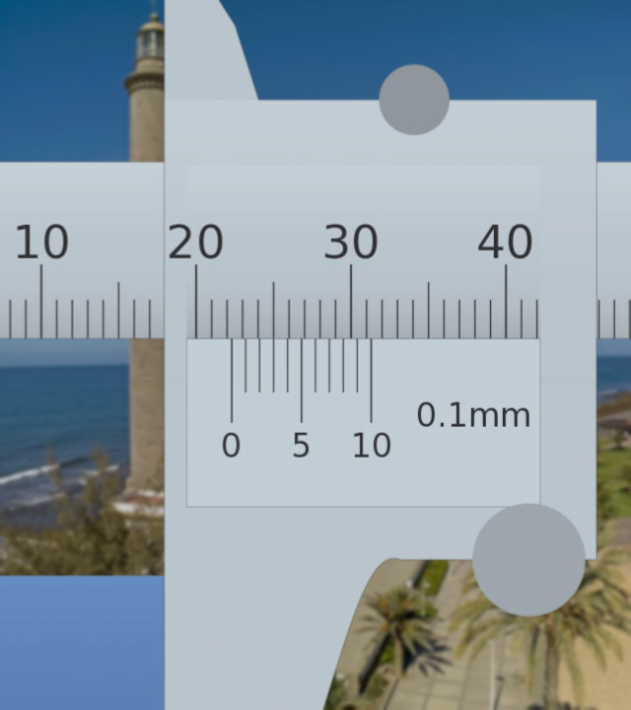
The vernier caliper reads 22.3 mm
